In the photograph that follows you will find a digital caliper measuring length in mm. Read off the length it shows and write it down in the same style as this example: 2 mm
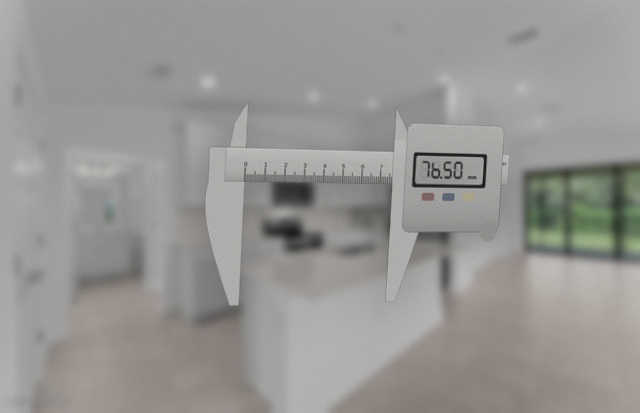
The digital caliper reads 76.50 mm
